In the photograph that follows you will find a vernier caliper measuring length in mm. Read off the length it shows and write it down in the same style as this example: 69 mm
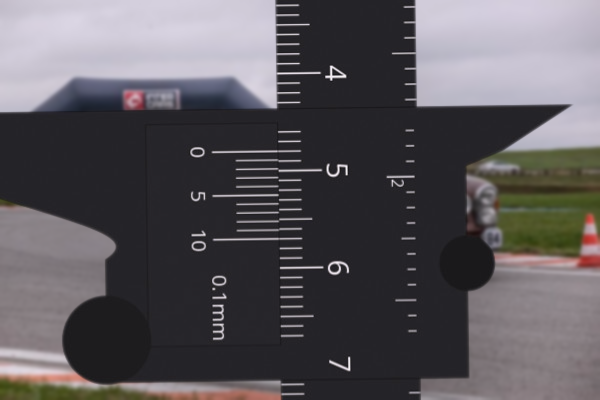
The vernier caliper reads 48.0 mm
